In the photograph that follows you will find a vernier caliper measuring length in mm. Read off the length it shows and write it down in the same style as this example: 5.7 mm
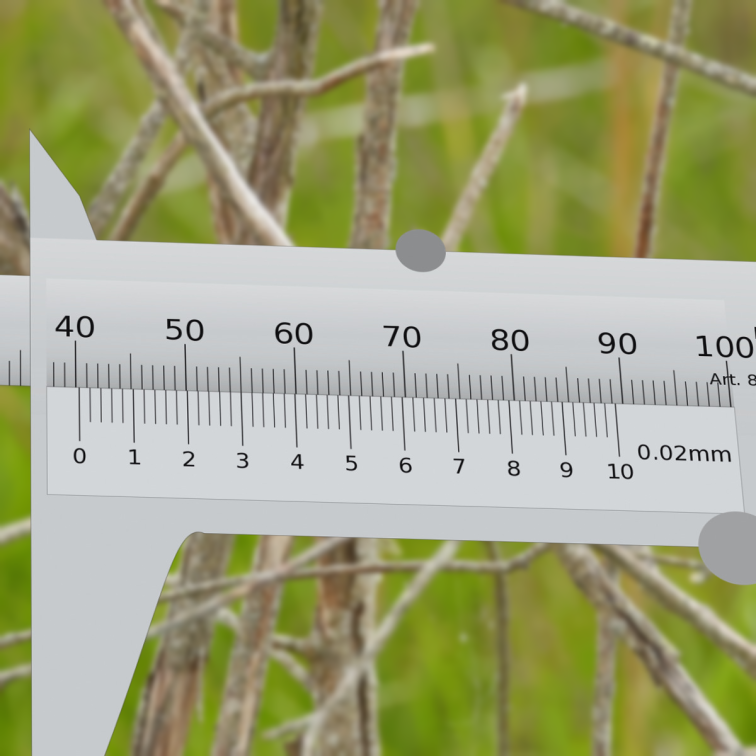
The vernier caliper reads 40.3 mm
